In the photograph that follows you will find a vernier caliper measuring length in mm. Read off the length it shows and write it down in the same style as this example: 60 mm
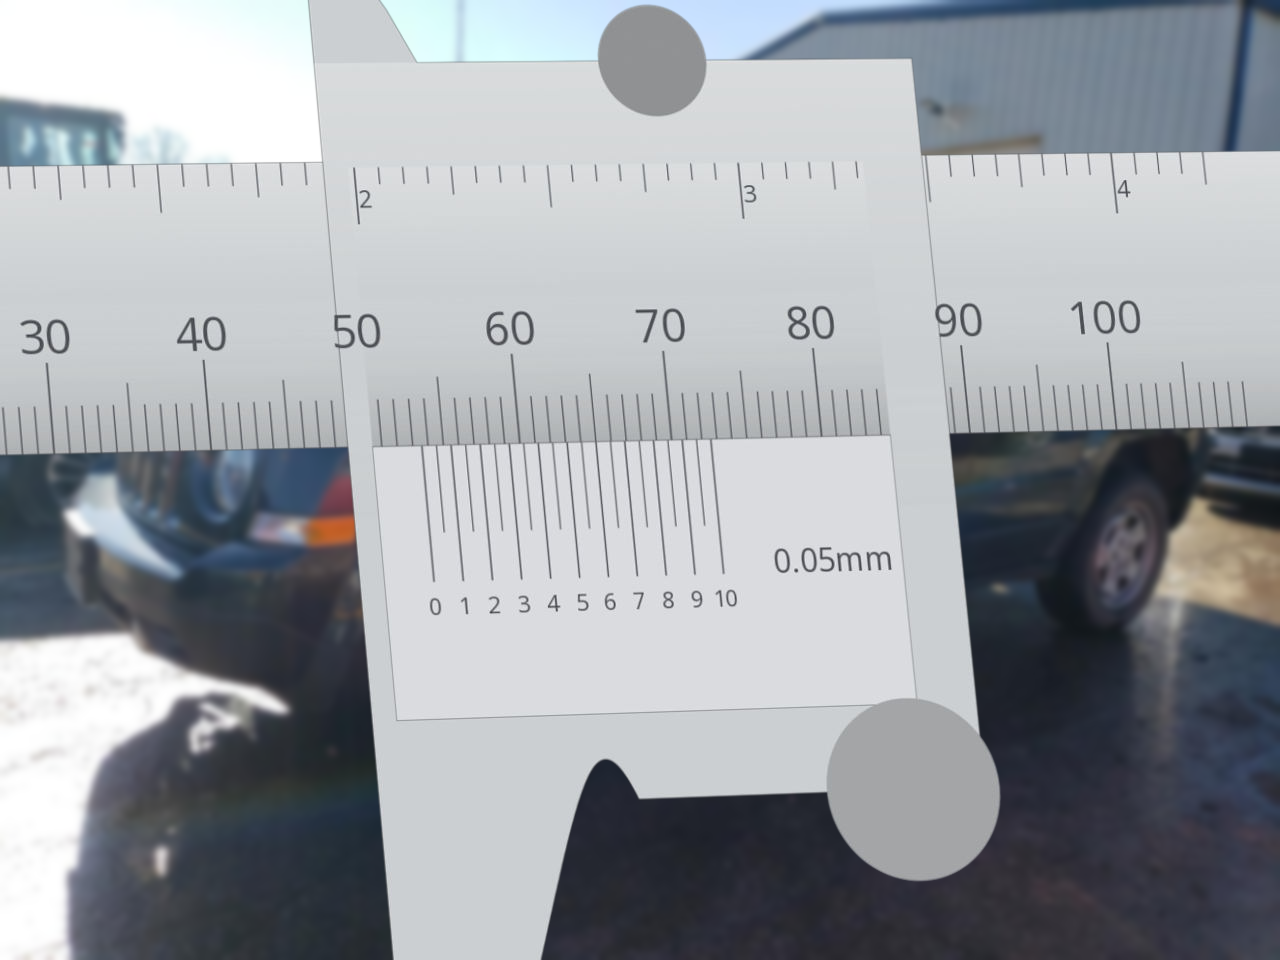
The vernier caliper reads 53.6 mm
